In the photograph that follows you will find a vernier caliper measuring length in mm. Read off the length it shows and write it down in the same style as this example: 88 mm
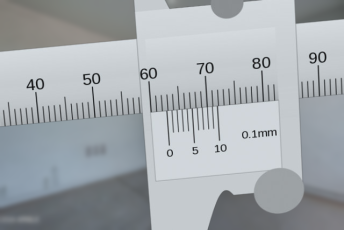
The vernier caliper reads 62.8 mm
